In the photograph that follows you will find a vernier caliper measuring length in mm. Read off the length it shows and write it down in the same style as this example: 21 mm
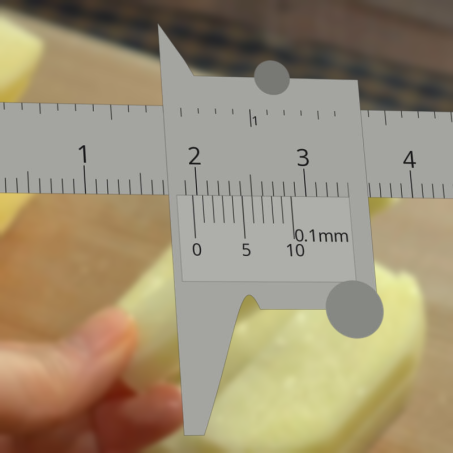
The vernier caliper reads 19.6 mm
